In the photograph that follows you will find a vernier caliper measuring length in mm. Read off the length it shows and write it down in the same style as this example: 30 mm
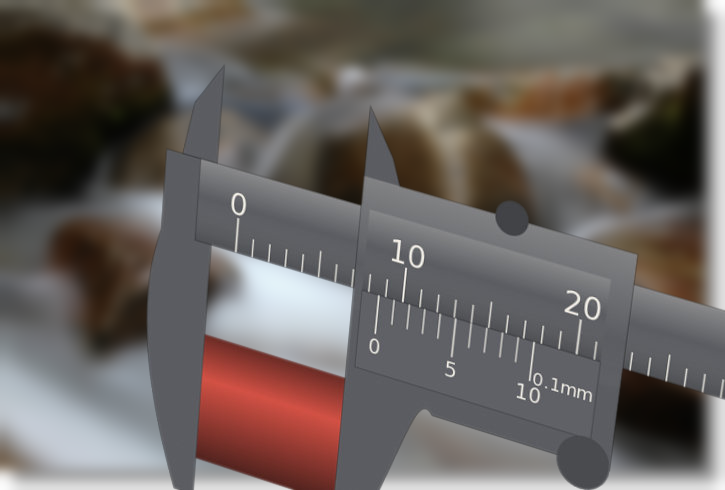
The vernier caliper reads 8.6 mm
